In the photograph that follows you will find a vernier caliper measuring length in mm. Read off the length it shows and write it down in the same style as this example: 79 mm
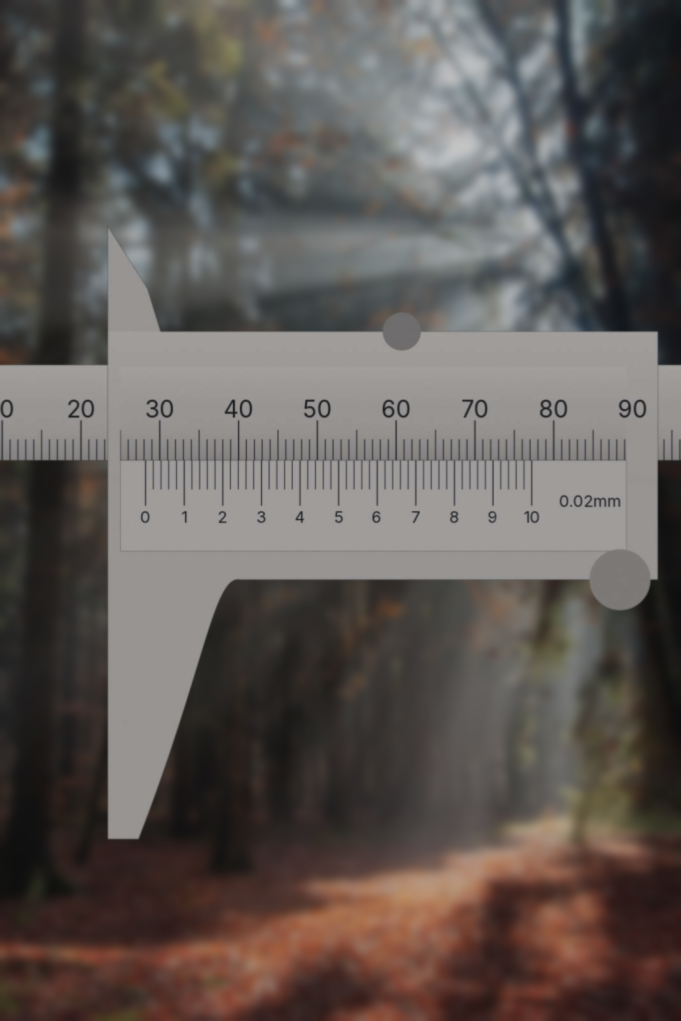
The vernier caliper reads 28.2 mm
